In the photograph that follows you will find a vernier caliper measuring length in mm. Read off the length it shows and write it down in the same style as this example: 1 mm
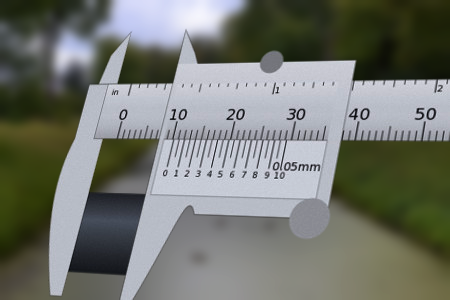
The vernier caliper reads 10.2 mm
